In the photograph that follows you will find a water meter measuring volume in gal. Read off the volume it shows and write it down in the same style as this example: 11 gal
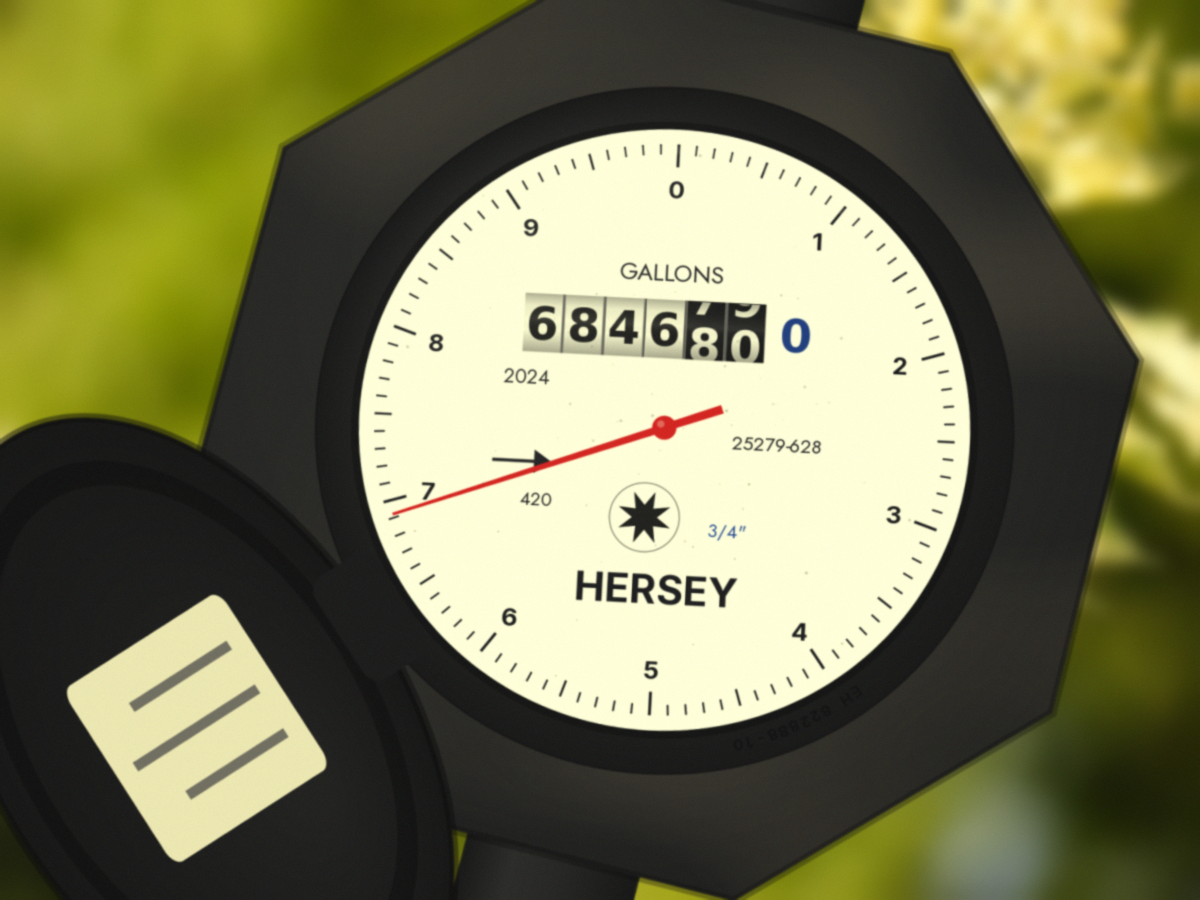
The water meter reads 6846796.9 gal
